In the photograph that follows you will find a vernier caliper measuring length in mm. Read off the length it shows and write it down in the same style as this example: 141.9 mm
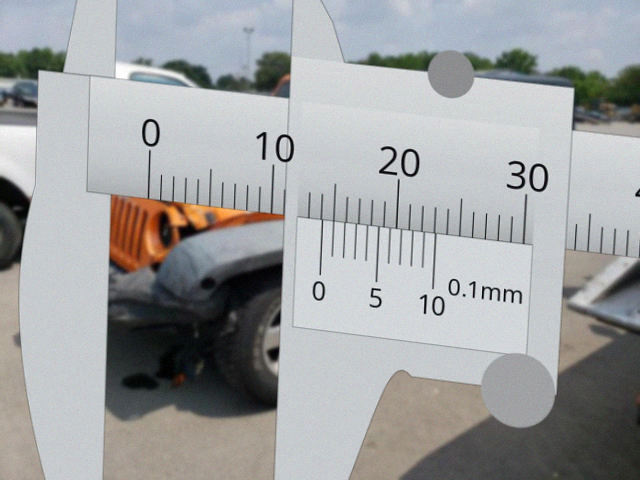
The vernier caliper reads 14.1 mm
